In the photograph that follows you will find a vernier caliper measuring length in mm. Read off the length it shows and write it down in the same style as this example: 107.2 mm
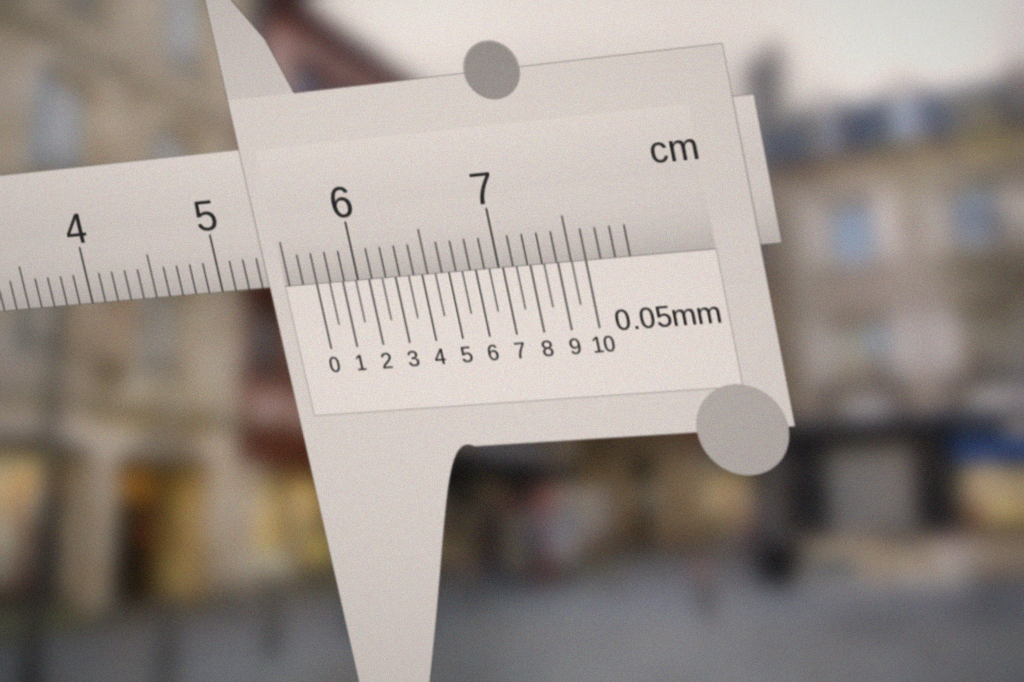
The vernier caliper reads 57.0 mm
